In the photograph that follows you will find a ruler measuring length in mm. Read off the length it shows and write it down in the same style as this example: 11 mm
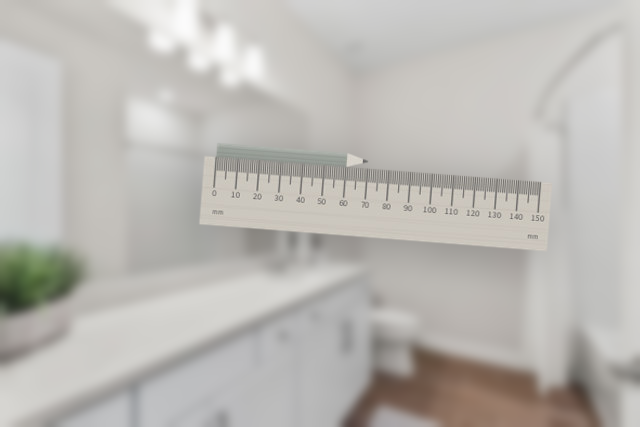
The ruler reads 70 mm
